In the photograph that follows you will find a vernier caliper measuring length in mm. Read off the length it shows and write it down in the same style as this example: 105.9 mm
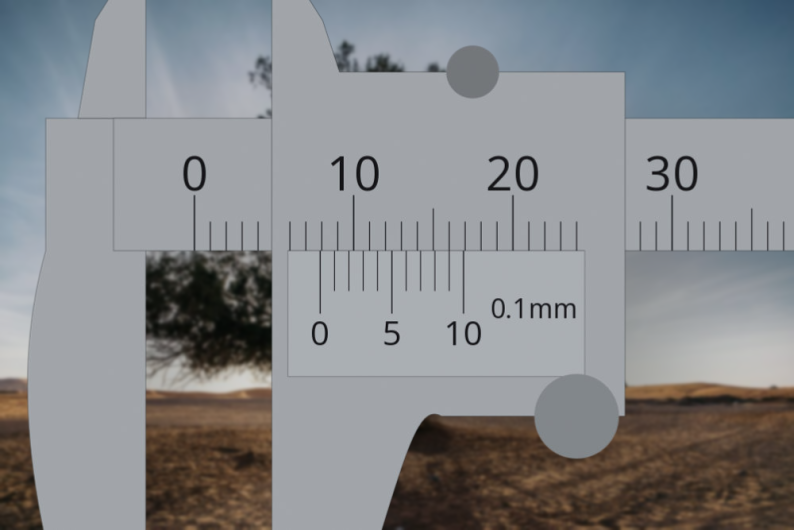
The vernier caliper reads 7.9 mm
